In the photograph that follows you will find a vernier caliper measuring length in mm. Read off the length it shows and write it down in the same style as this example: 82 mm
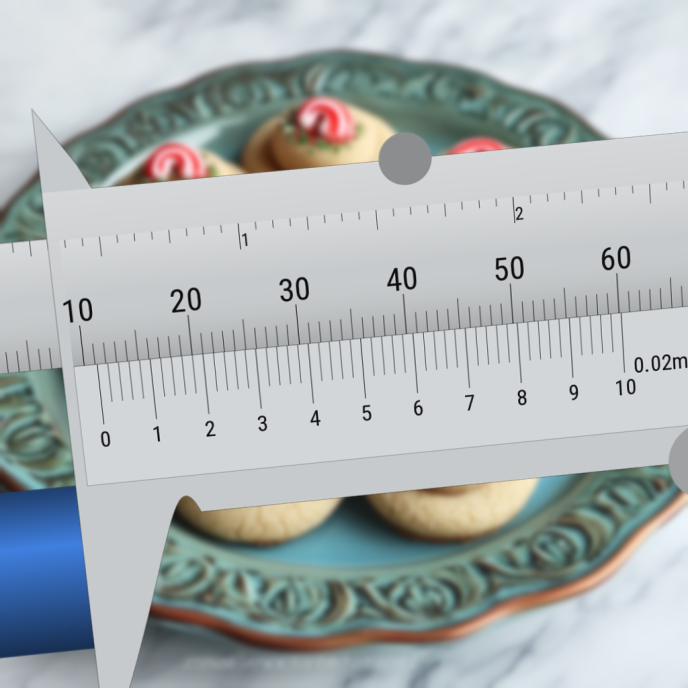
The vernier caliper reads 11.2 mm
